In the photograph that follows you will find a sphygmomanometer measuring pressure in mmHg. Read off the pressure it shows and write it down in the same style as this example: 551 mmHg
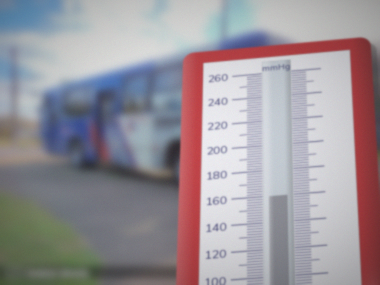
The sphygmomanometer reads 160 mmHg
